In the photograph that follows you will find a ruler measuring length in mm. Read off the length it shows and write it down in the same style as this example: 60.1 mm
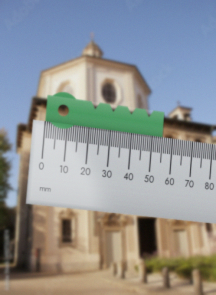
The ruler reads 55 mm
